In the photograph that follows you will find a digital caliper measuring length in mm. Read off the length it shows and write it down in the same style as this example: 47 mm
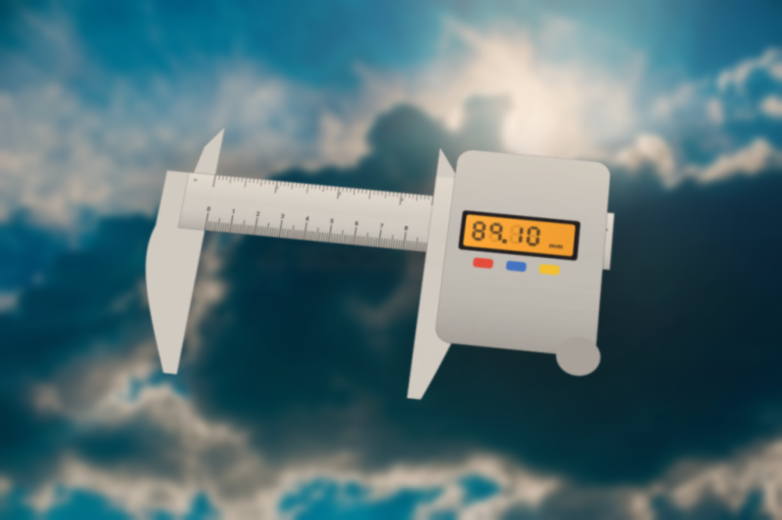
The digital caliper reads 89.10 mm
